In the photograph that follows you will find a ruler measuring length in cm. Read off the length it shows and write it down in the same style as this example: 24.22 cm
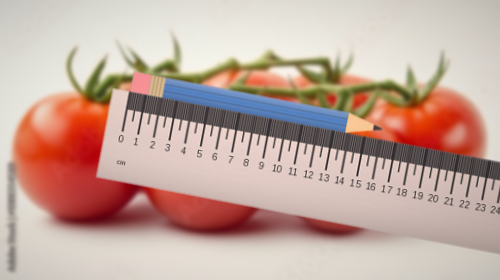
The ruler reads 16 cm
